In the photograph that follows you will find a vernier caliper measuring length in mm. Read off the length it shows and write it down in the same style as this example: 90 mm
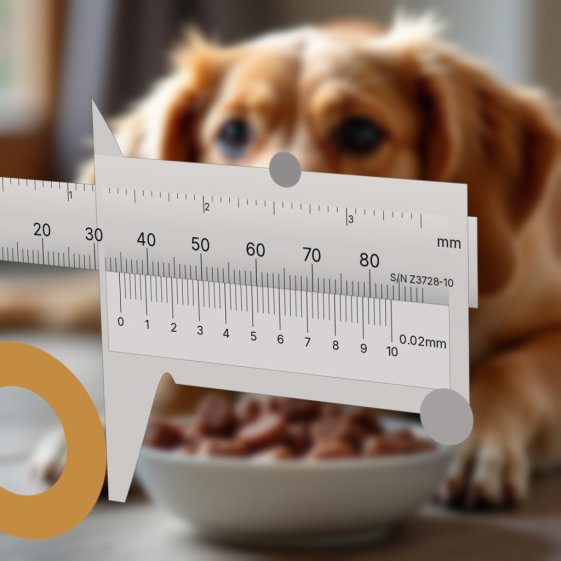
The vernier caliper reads 34.6 mm
